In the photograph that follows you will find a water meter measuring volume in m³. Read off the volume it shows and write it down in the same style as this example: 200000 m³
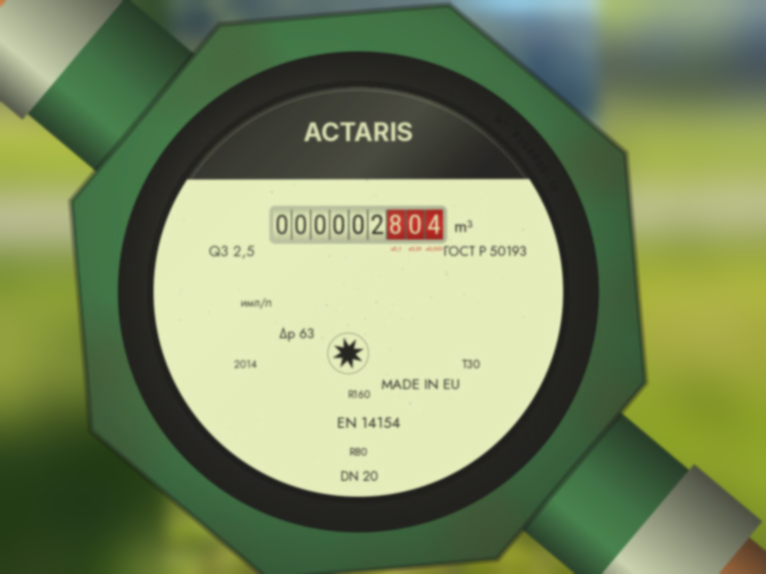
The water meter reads 2.804 m³
